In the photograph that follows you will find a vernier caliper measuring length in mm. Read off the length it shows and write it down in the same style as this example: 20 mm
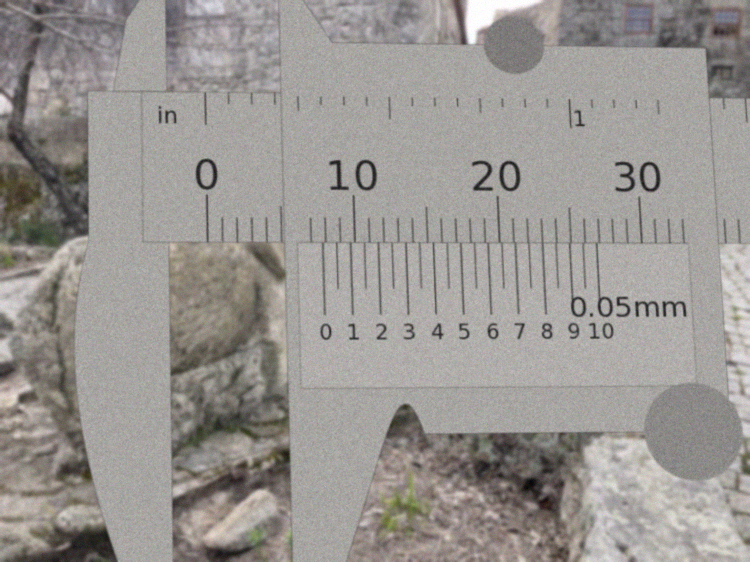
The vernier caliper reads 7.8 mm
